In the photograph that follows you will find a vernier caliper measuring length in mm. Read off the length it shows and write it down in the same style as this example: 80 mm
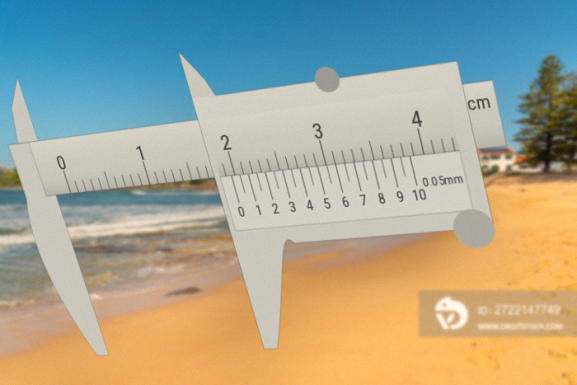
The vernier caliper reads 19.6 mm
